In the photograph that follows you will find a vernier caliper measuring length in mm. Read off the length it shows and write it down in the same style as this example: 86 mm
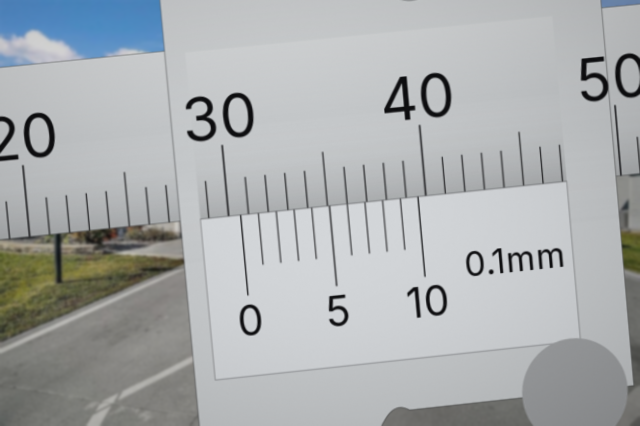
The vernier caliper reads 30.6 mm
